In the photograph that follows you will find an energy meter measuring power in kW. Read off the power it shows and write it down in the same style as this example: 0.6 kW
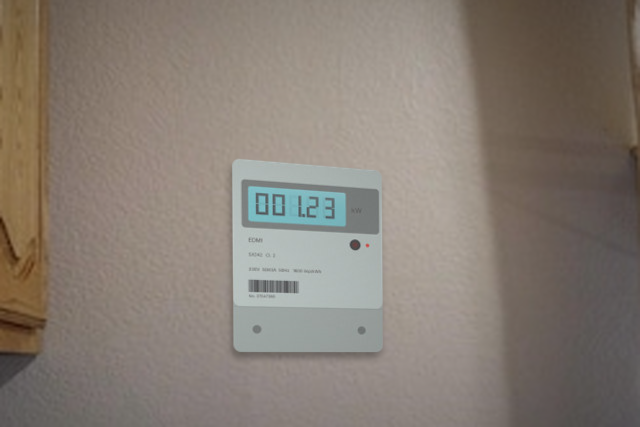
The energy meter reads 1.23 kW
